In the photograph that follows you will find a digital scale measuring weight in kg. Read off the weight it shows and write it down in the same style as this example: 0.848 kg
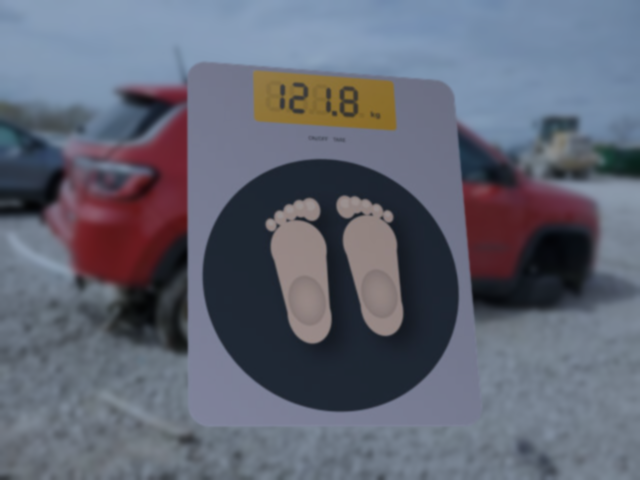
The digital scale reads 121.8 kg
